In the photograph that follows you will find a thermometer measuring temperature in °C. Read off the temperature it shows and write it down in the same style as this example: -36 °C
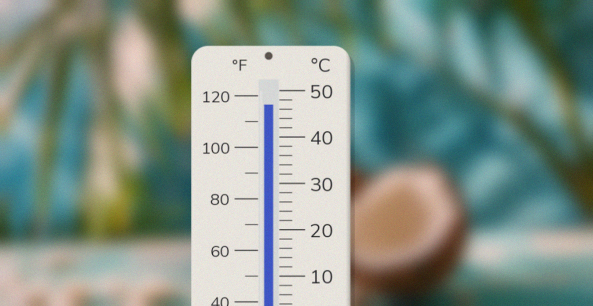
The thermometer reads 47 °C
